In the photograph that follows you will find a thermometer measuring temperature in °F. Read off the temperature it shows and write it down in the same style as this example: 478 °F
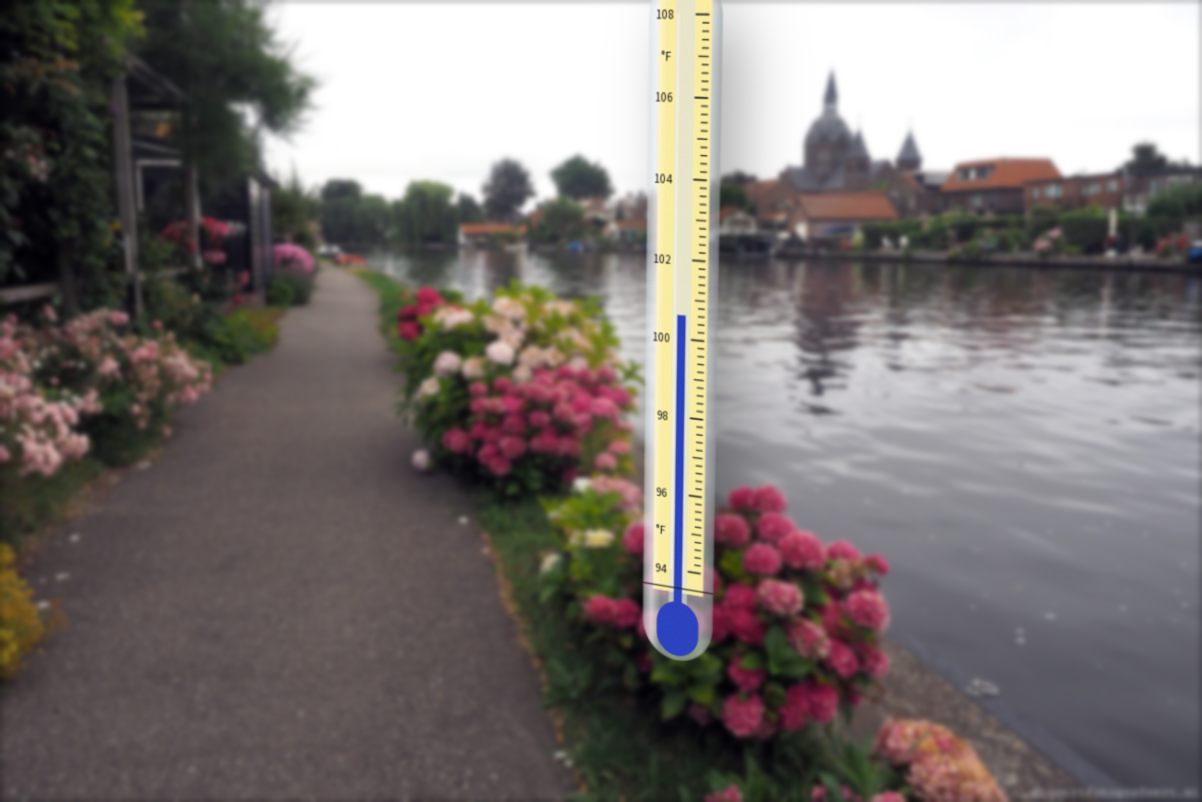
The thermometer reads 100.6 °F
